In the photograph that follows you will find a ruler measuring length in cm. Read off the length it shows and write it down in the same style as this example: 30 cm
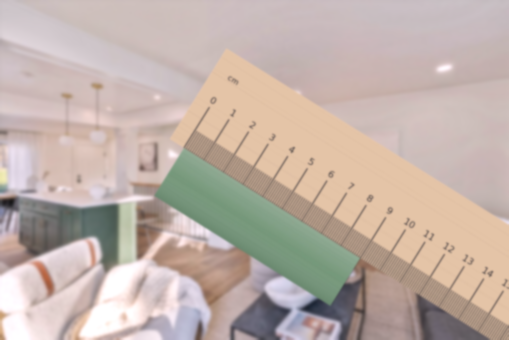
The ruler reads 9 cm
